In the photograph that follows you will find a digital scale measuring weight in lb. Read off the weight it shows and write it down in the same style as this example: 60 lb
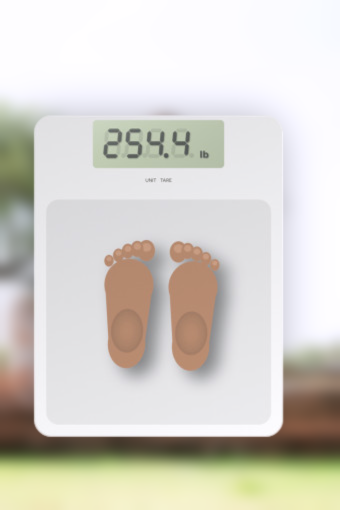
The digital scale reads 254.4 lb
